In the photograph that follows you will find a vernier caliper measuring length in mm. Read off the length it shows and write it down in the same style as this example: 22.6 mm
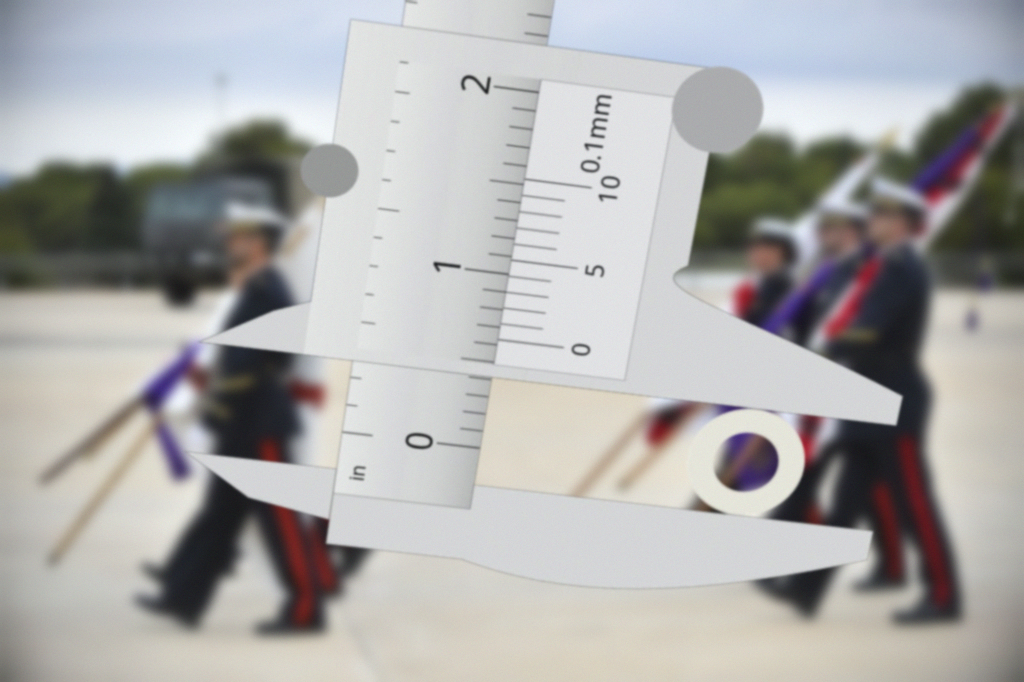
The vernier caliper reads 6.3 mm
